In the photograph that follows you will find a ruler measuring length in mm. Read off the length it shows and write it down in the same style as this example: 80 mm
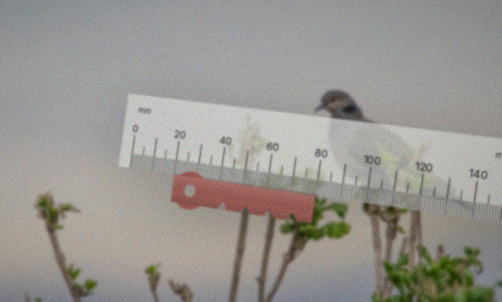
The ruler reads 60 mm
